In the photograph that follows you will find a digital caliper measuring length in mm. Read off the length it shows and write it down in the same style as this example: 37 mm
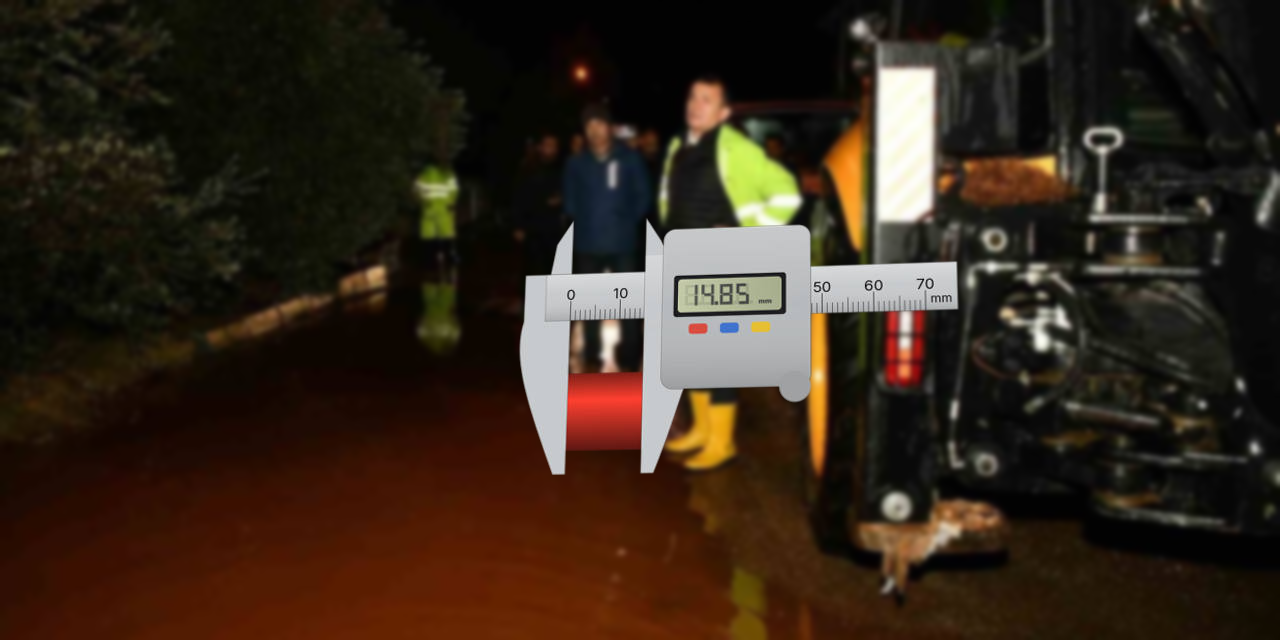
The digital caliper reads 14.85 mm
